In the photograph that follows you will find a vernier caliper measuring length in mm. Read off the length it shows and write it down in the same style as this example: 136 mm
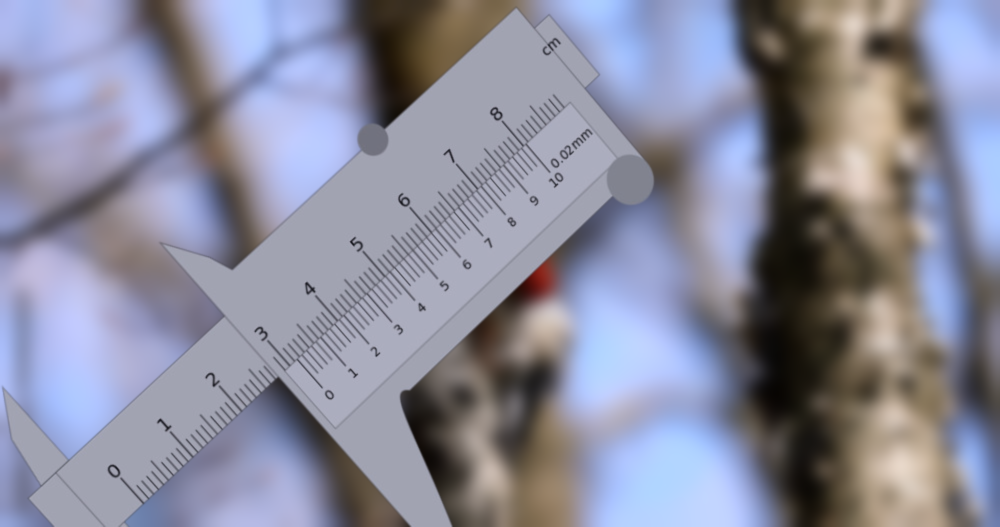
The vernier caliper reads 31.5 mm
